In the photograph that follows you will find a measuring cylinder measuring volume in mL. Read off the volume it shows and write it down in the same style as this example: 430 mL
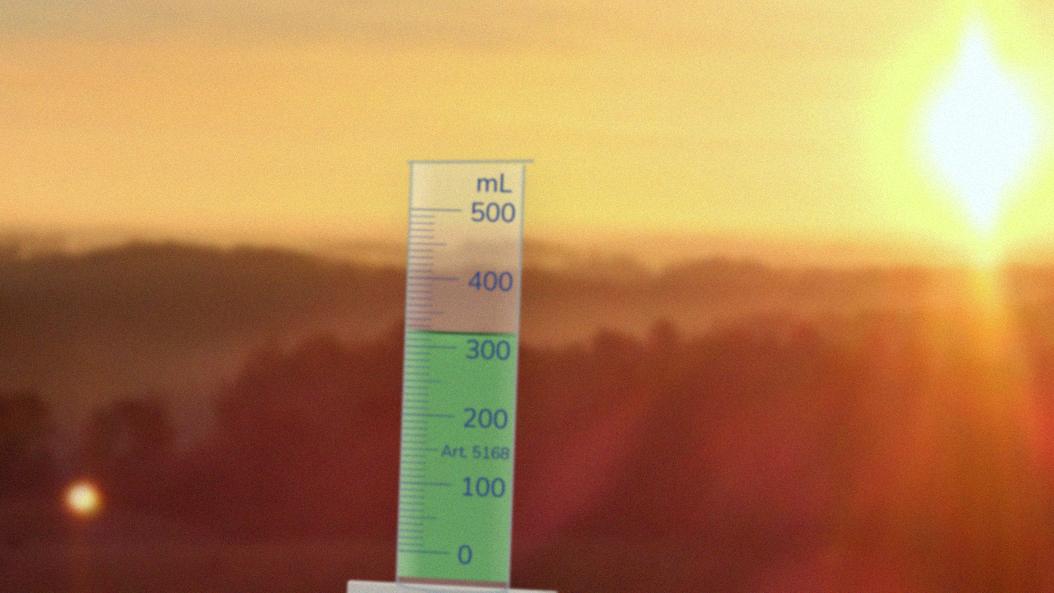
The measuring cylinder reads 320 mL
